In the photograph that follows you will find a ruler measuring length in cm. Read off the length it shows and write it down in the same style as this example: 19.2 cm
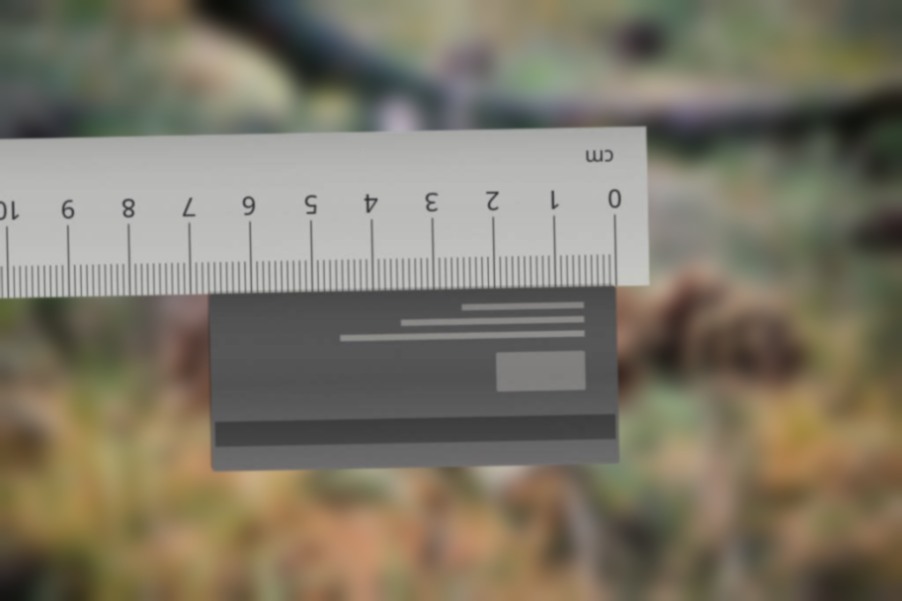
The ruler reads 6.7 cm
